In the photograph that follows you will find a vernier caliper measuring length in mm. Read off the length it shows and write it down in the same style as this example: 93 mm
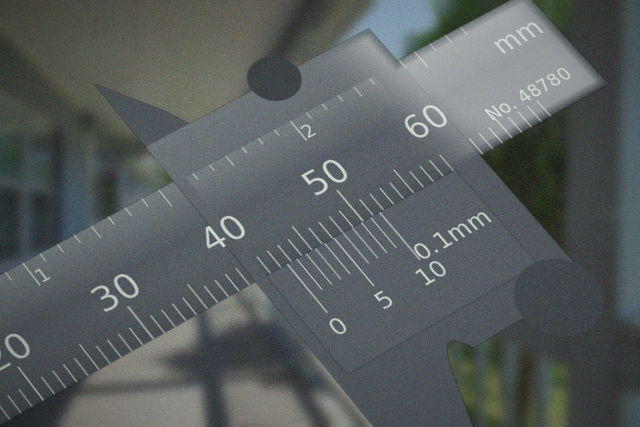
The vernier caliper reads 42.6 mm
